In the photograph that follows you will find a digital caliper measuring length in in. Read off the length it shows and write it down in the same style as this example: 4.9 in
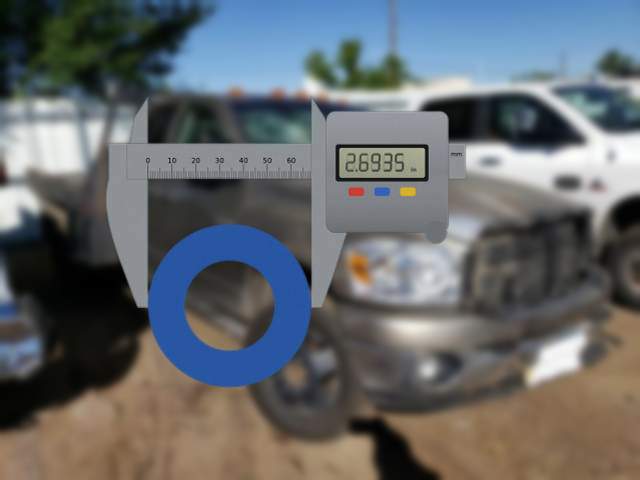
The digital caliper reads 2.6935 in
